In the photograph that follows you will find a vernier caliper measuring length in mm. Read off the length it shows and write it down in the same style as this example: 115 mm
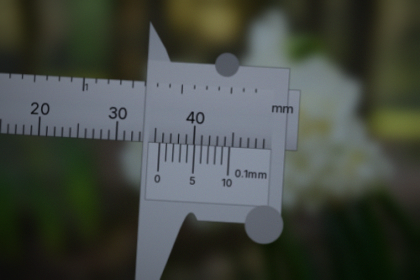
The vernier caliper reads 35.6 mm
